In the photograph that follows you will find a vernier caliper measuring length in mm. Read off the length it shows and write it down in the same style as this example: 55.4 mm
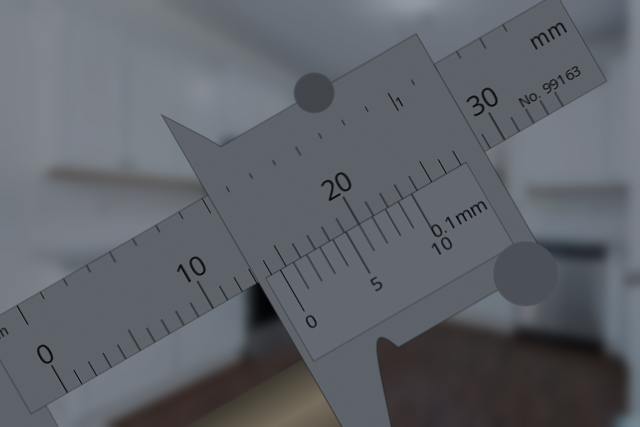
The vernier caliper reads 14.6 mm
